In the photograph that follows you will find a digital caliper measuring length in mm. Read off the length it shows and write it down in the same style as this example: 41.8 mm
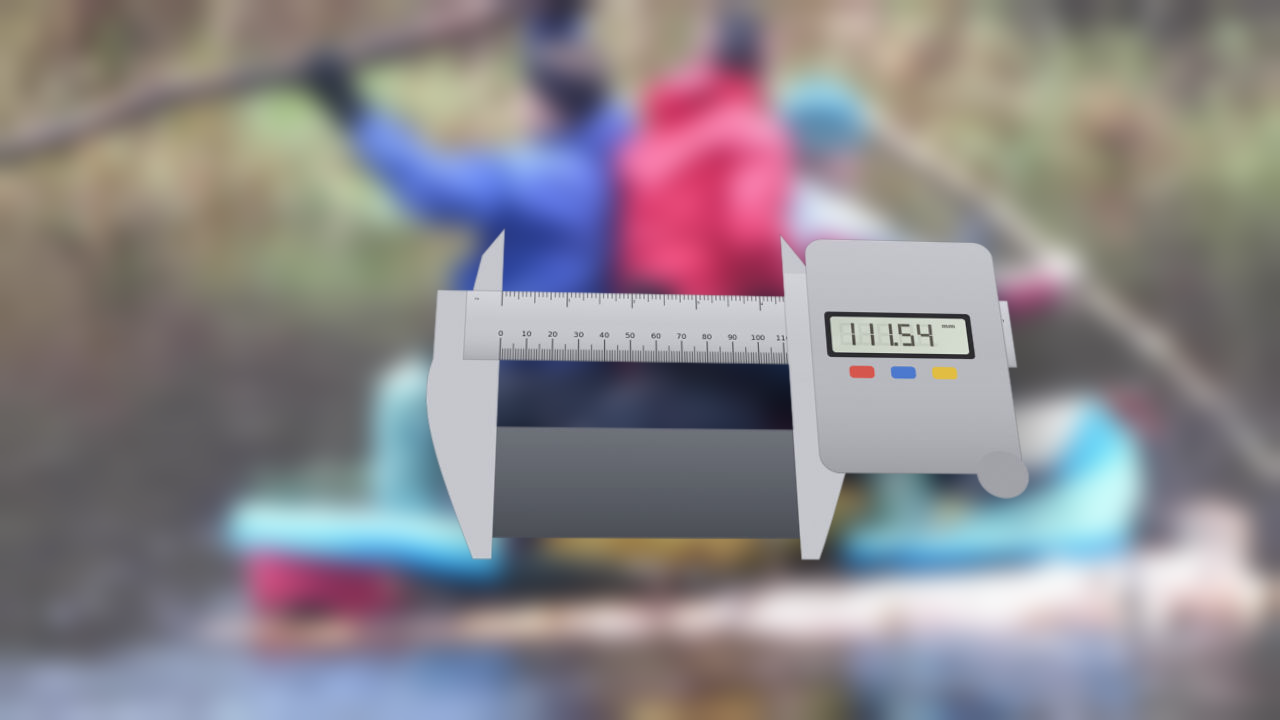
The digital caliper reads 111.54 mm
